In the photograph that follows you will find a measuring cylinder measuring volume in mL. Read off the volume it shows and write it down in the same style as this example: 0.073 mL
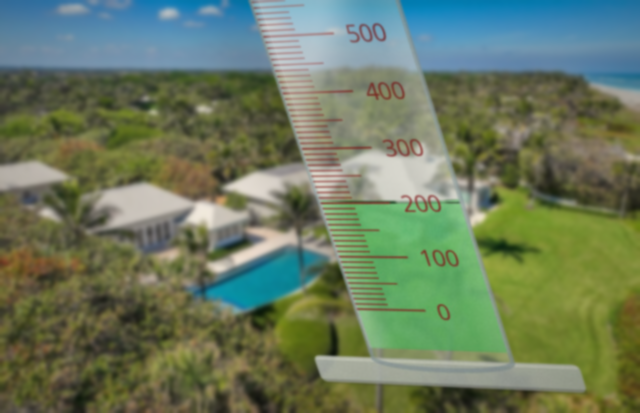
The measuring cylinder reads 200 mL
